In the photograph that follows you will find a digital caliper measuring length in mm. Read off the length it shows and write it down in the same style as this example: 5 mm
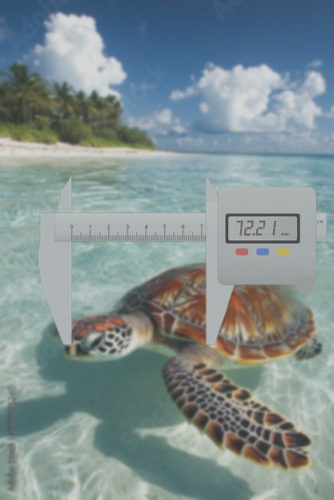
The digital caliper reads 72.21 mm
